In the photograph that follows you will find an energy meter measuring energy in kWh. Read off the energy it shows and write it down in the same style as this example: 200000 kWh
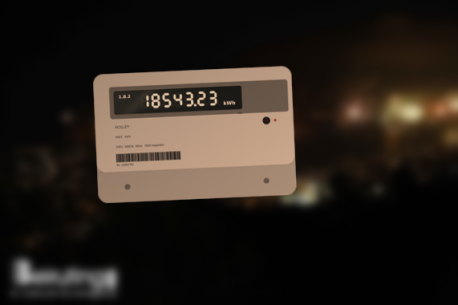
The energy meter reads 18543.23 kWh
